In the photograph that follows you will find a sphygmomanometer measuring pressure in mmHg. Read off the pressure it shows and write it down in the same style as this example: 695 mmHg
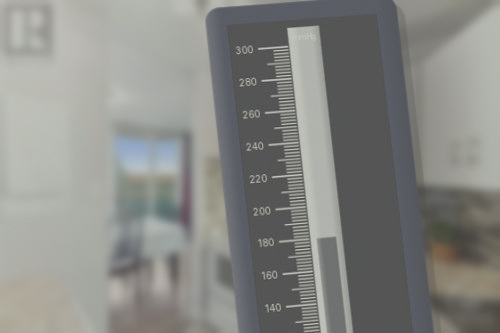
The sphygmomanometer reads 180 mmHg
